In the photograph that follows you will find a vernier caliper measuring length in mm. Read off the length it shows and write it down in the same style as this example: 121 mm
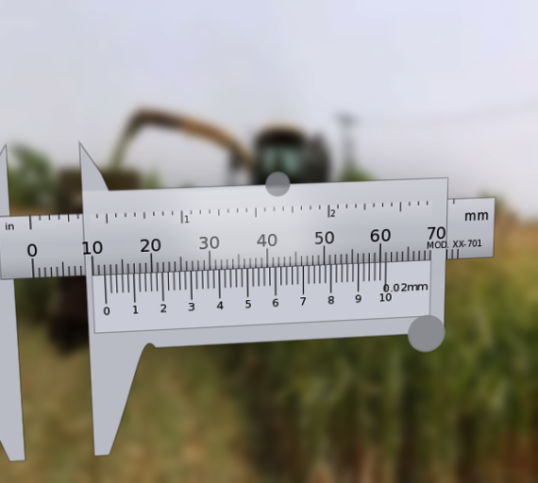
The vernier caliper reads 12.0 mm
